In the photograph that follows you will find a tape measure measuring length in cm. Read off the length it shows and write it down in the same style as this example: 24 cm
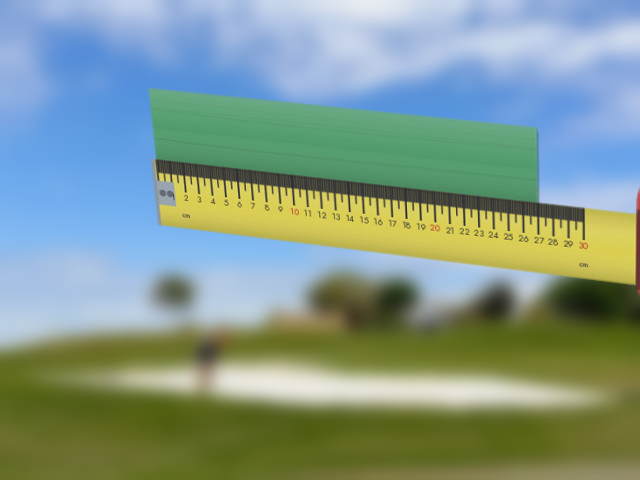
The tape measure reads 27 cm
